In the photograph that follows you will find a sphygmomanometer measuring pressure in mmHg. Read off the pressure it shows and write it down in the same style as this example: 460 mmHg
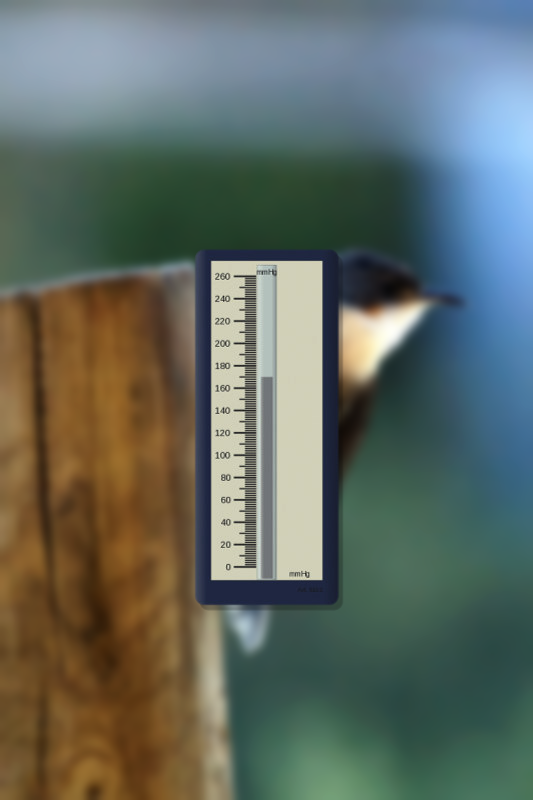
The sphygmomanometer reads 170 mmHg
